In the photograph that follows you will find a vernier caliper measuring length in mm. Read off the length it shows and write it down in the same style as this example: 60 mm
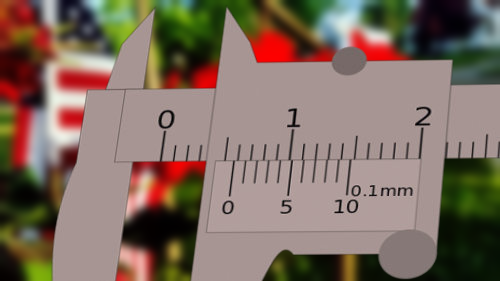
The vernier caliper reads 5.7 mm
